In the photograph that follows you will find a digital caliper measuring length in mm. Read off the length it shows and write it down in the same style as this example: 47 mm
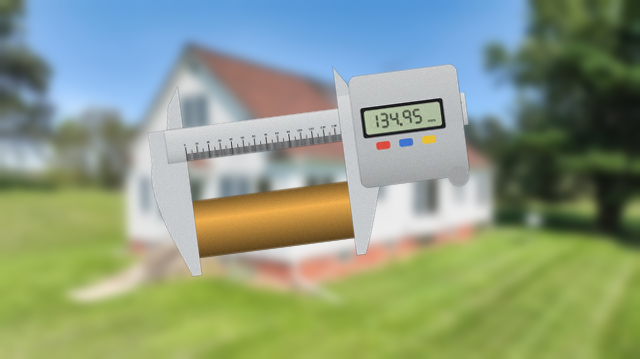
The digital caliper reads 134.95 mm
